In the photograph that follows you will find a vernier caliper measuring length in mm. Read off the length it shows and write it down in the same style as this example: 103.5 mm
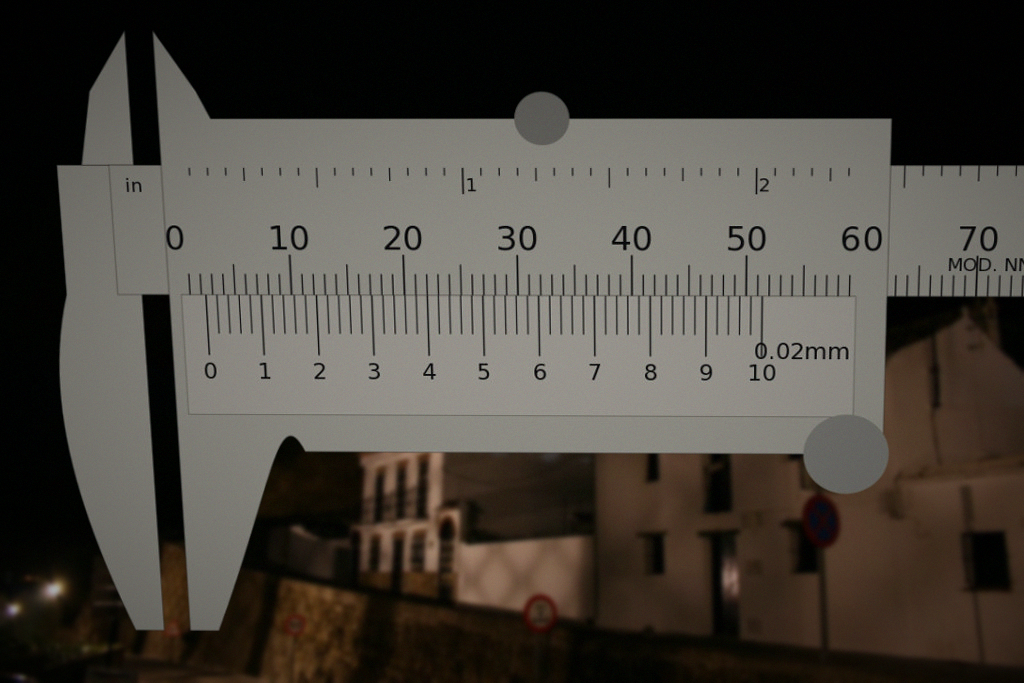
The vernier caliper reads 2.4 mm
